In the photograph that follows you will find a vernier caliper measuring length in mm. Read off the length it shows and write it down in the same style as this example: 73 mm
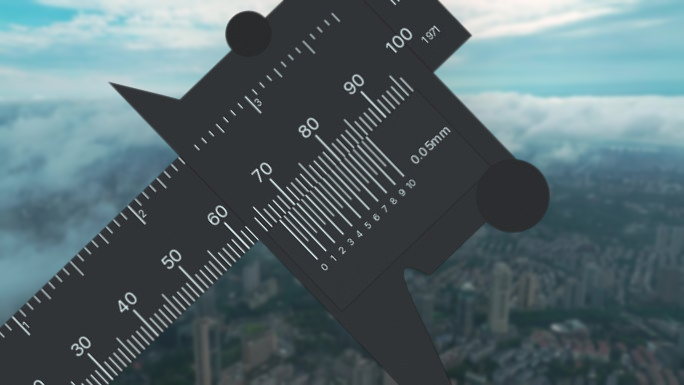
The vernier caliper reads 66.6 mm
